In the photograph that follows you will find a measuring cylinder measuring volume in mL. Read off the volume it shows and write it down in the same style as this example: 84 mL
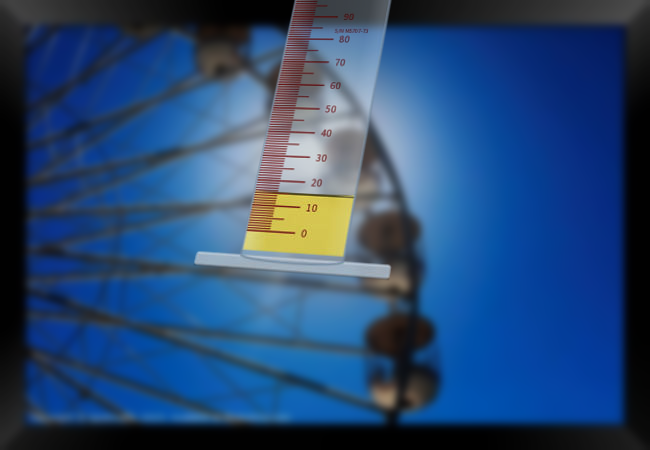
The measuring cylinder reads 15 mL
